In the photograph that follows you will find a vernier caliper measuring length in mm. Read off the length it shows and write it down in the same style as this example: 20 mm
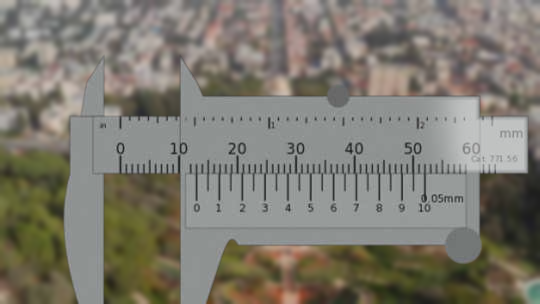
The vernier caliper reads 13.0 mm
